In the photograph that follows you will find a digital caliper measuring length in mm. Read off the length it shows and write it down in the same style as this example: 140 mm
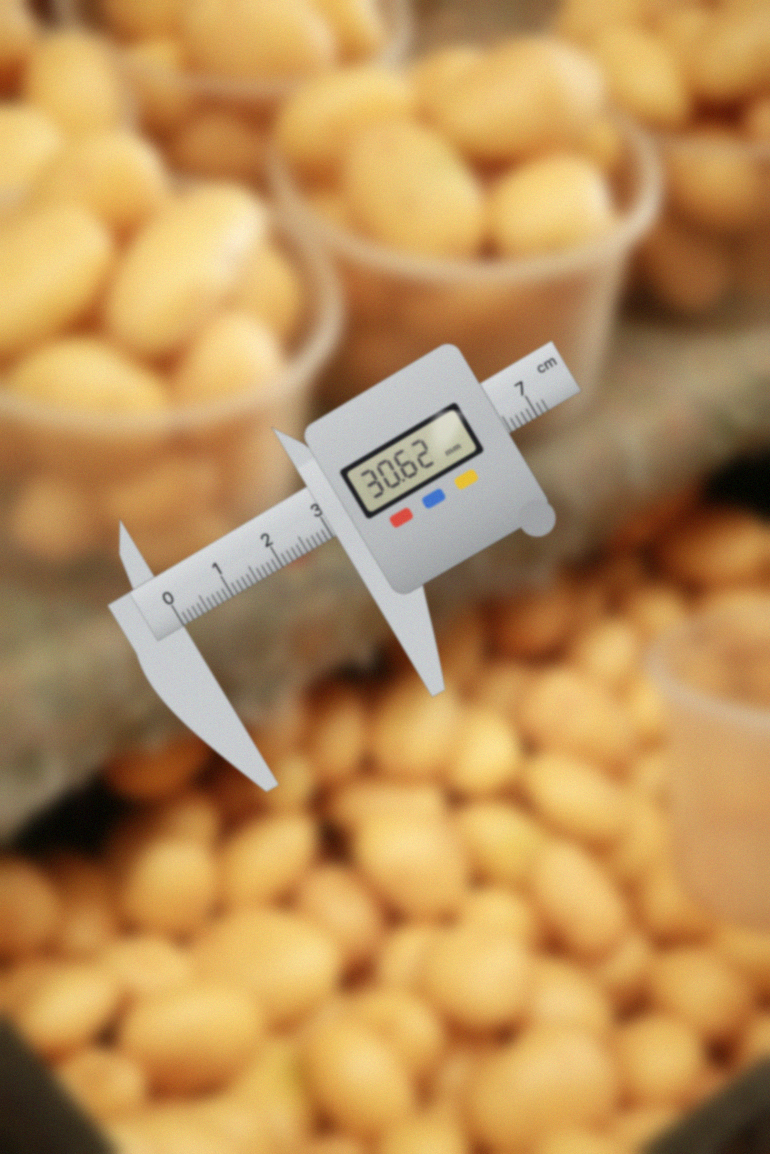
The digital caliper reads 30.62 mm
